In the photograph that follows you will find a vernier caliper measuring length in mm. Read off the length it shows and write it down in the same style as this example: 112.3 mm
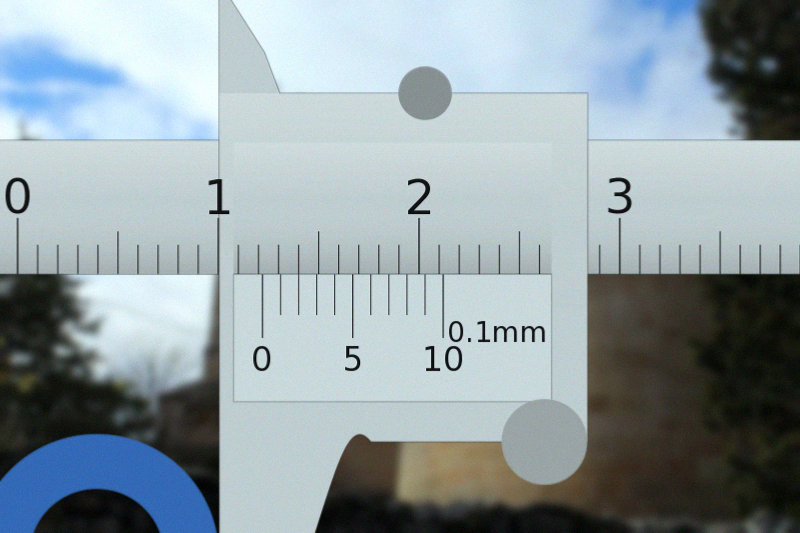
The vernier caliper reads 12.2 mm
